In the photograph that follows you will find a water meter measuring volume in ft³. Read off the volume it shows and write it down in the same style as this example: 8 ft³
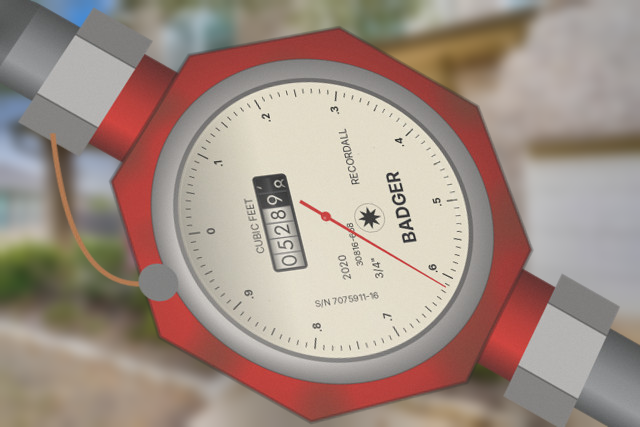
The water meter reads 52897.61 ft³
